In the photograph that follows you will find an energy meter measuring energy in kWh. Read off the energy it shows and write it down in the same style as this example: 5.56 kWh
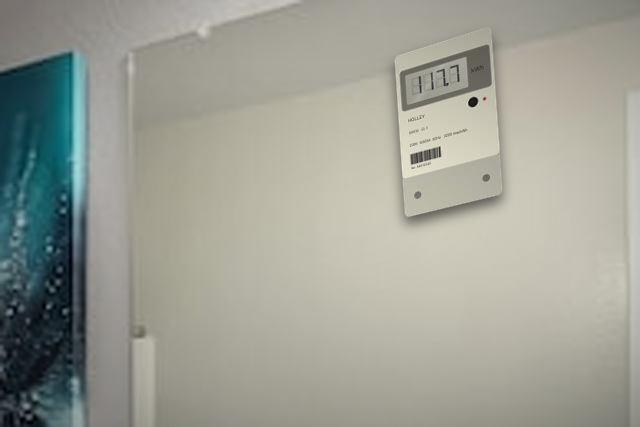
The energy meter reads 117.7 kWh
